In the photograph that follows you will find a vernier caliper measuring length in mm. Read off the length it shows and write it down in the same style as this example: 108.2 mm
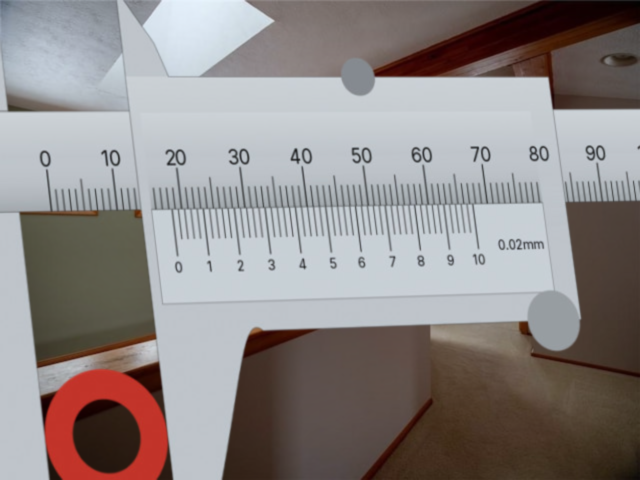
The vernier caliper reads 18.5 mm
